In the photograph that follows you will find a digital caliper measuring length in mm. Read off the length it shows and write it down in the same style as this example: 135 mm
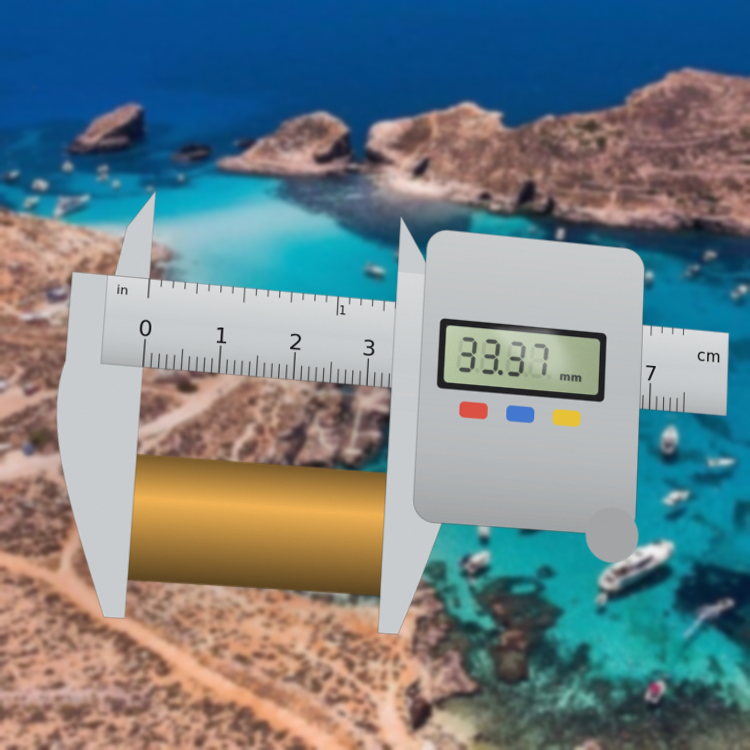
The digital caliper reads 33.37 mm
